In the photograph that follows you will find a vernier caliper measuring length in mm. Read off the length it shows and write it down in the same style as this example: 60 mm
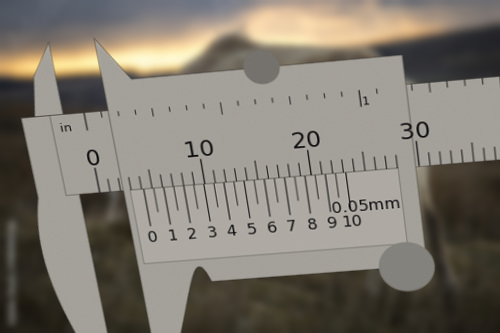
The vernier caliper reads 4.2 mm
